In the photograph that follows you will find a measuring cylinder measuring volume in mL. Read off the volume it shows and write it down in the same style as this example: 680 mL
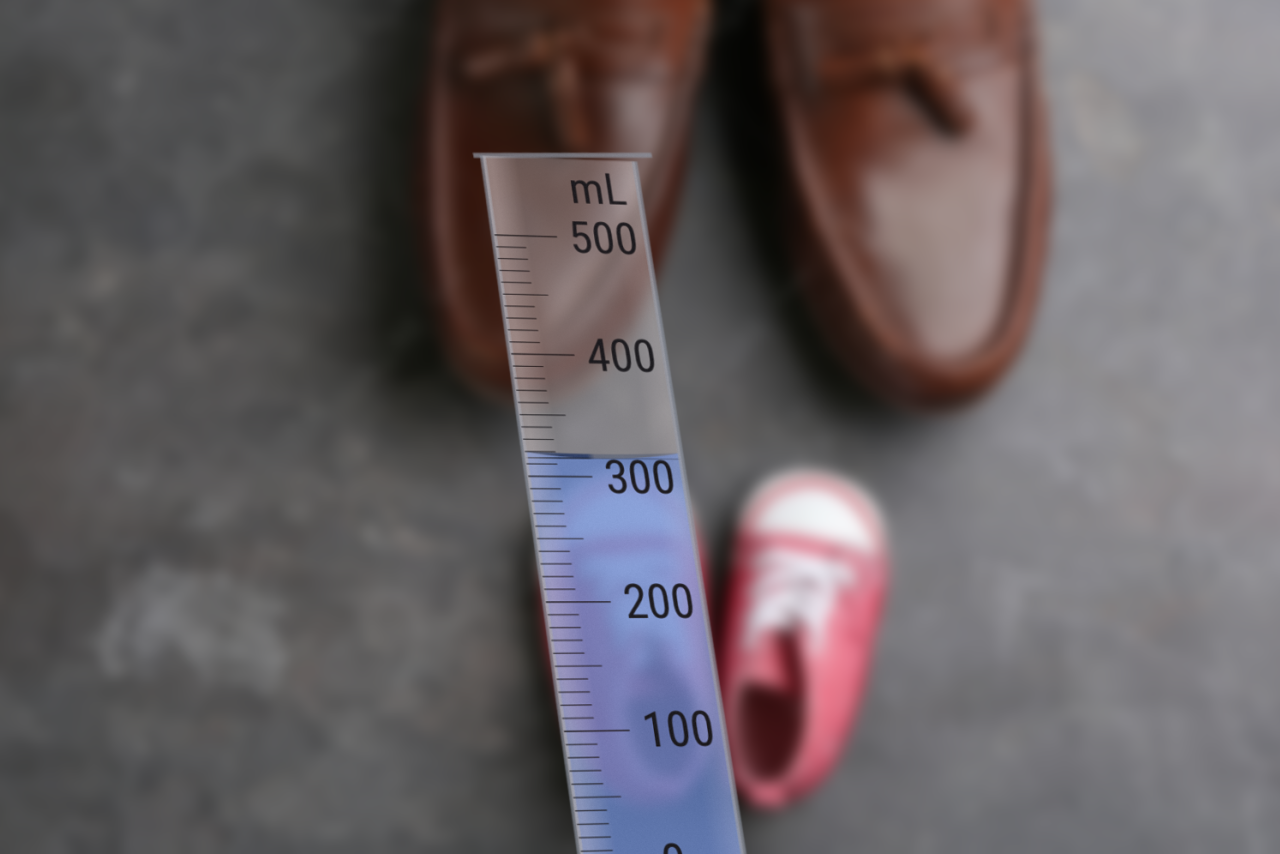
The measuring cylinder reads 315 mL
